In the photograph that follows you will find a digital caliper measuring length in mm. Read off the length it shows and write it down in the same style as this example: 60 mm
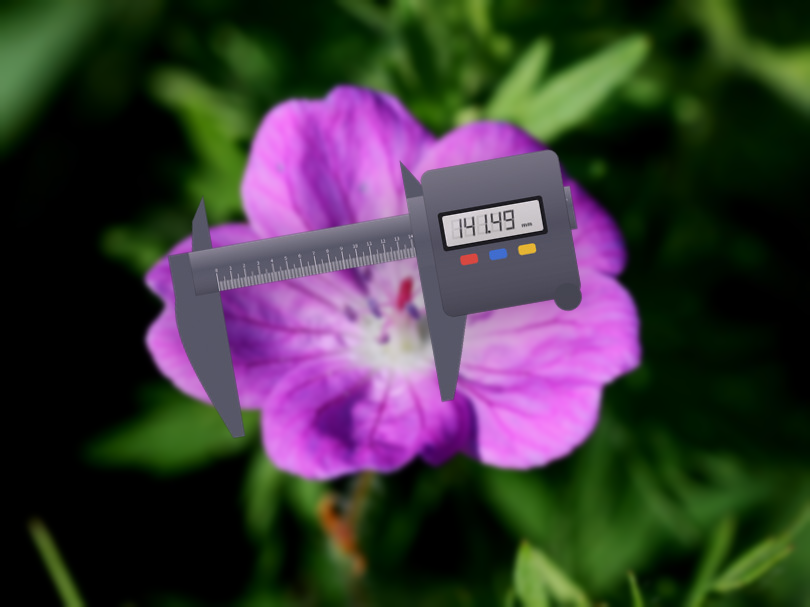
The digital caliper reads 141.49 mm
